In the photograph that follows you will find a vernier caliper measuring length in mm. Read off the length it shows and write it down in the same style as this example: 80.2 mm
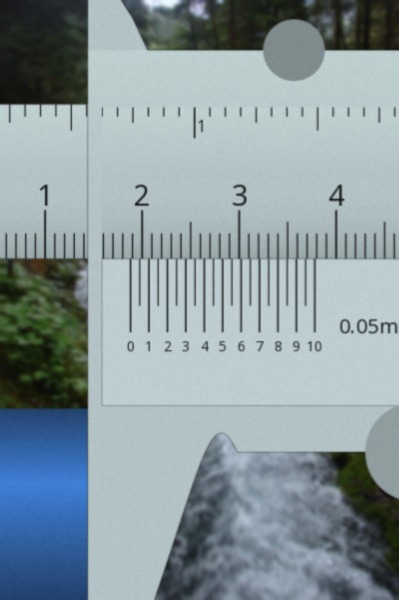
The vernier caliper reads 18.8 mm
